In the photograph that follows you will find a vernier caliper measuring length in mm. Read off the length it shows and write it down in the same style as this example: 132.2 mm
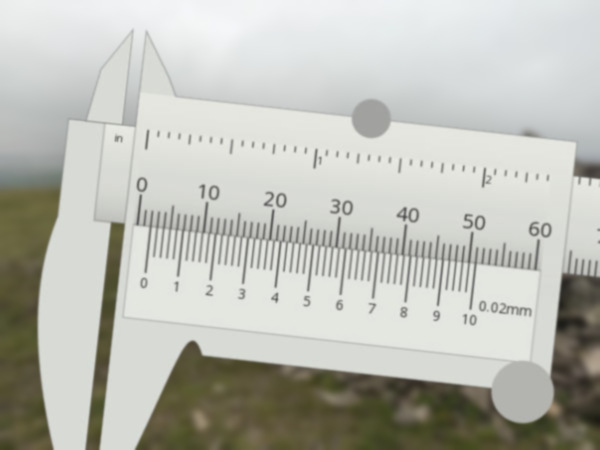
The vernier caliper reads 2.0 mm
